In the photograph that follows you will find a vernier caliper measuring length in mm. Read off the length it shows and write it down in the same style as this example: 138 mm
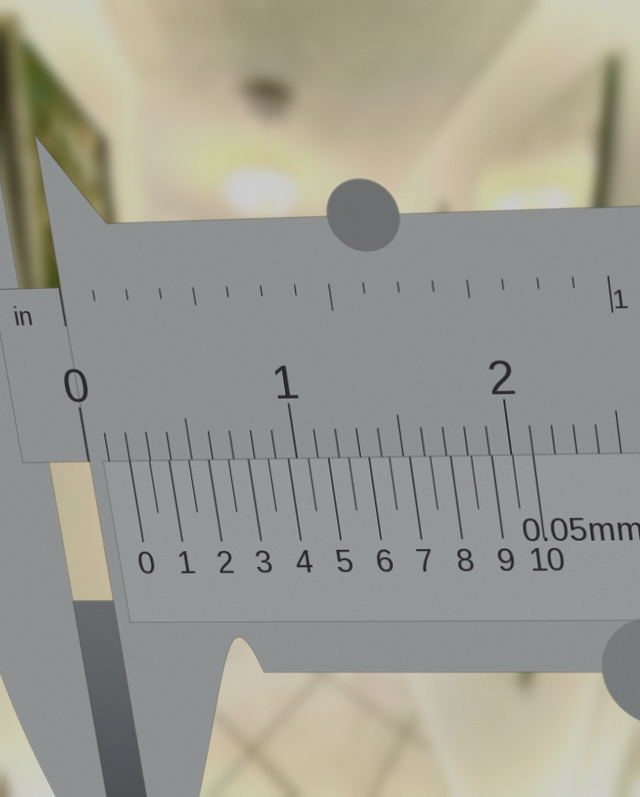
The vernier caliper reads 2.0 mm
